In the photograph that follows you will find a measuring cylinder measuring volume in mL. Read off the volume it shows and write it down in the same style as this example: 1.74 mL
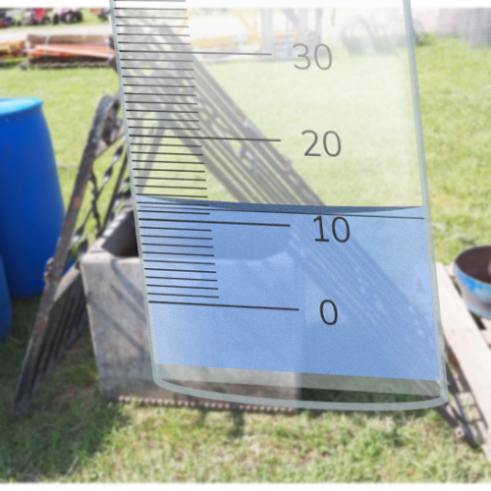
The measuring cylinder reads 11.5 mL
